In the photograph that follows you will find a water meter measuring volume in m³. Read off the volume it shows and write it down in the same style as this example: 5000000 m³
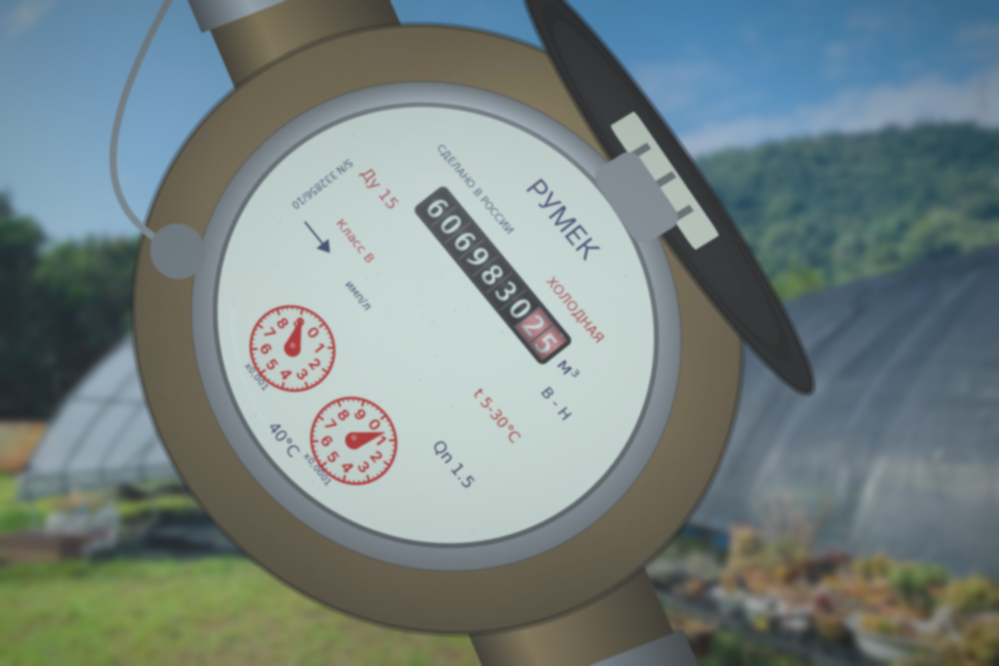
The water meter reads 6069830.2490 m³
